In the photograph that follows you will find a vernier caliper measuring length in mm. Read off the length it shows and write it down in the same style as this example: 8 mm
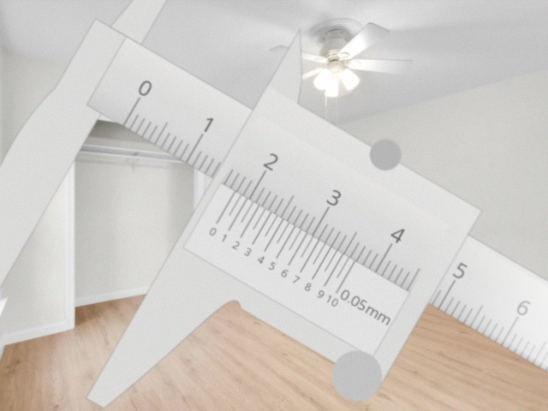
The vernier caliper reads 17.8 mm
